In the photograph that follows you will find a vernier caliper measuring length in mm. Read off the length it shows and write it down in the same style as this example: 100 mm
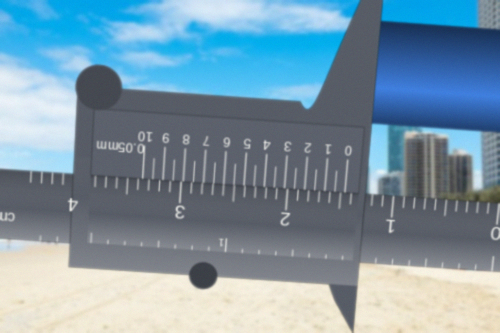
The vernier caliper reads 14.6 mm
